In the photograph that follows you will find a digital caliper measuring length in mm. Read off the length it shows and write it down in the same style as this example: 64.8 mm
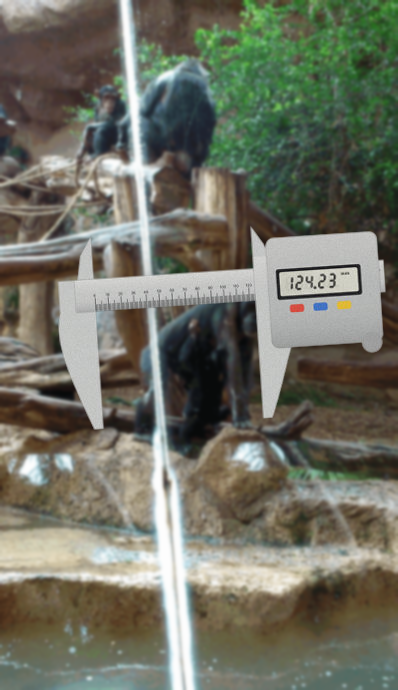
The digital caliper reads 124.23 mm
